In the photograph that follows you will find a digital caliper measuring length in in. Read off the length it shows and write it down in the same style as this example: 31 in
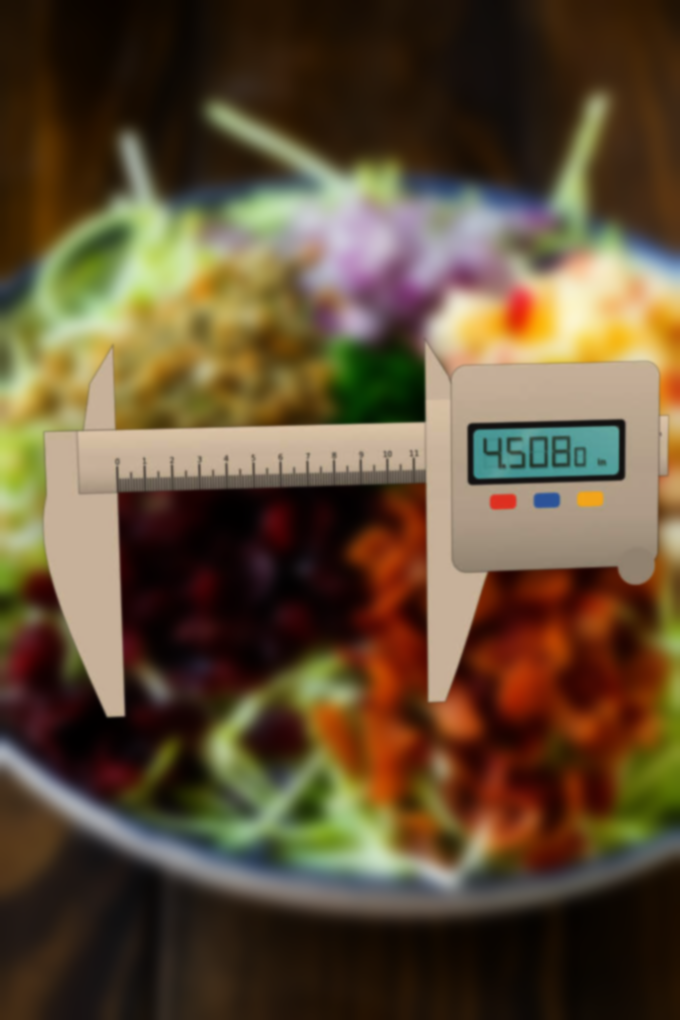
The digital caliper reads 4.5080 in
